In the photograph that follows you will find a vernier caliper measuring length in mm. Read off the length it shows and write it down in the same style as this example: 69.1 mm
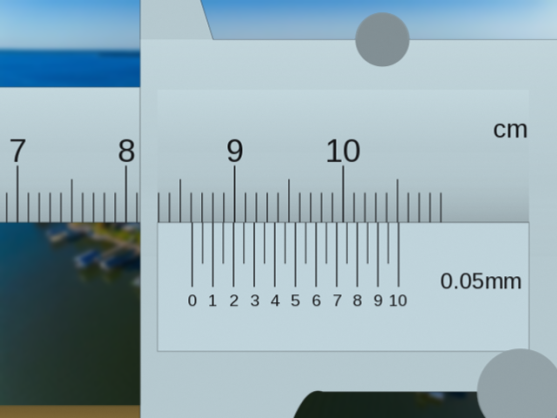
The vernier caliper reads 86.1 mm
